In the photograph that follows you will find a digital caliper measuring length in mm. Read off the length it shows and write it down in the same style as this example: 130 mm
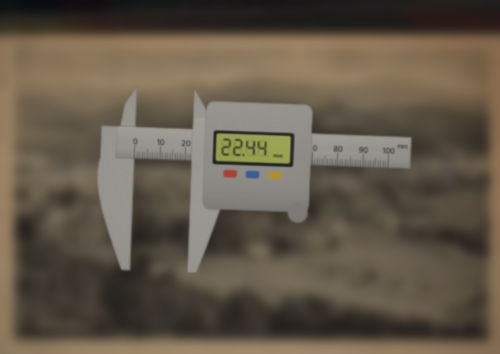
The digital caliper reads 22.44 mm
